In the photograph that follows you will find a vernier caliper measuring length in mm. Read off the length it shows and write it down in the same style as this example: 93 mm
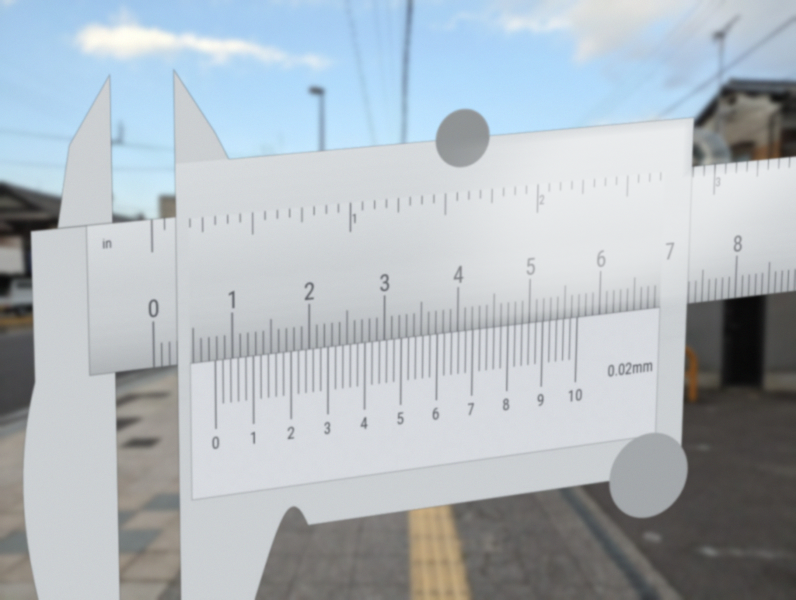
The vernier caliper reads 7.8 mm
